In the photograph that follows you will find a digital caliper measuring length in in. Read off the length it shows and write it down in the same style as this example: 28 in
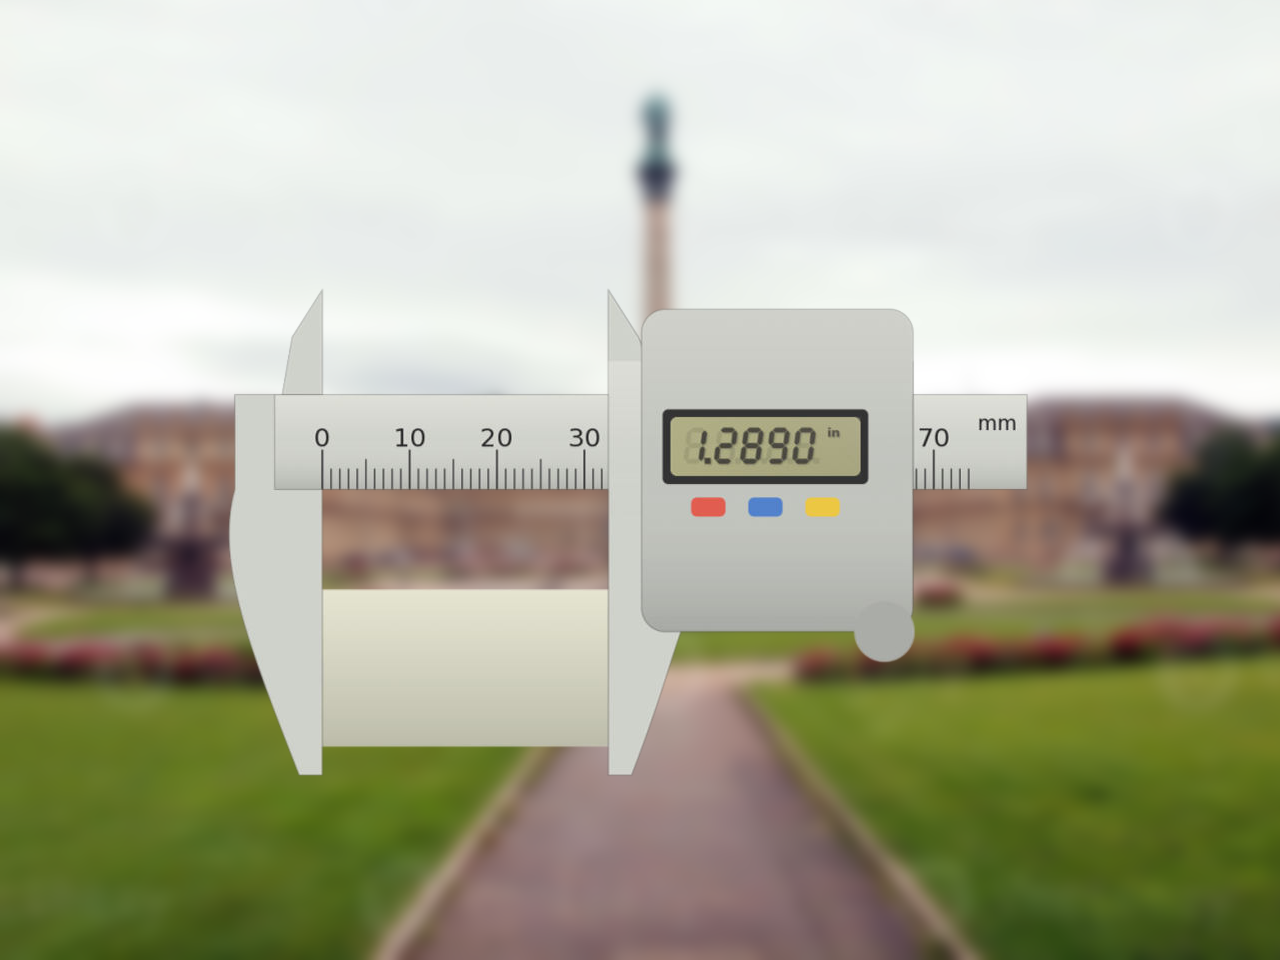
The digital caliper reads 1.2890 in
